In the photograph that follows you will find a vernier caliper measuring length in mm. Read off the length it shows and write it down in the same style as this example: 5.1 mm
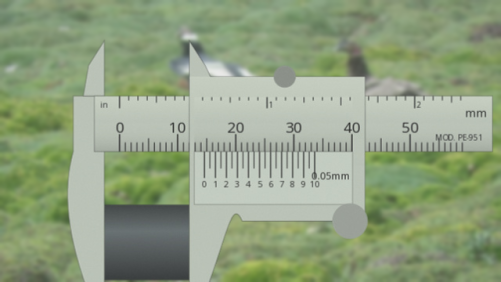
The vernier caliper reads 14.6 mm
